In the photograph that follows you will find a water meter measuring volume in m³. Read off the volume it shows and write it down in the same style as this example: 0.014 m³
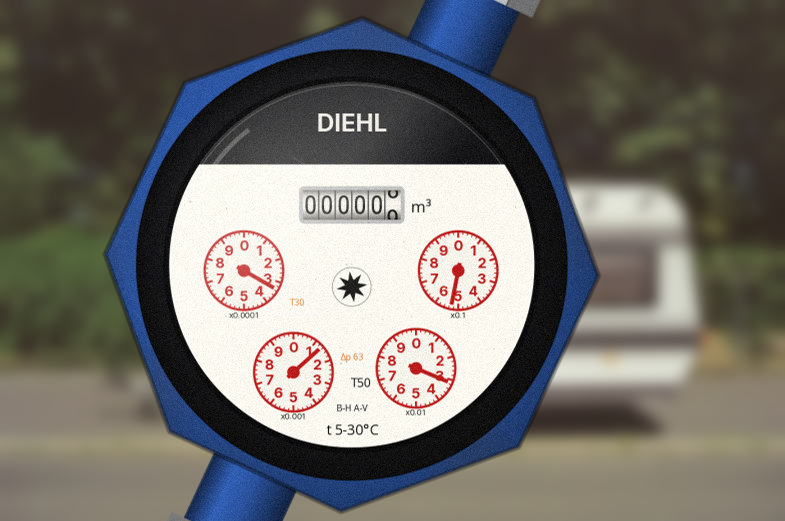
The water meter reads 8.5313 m³
